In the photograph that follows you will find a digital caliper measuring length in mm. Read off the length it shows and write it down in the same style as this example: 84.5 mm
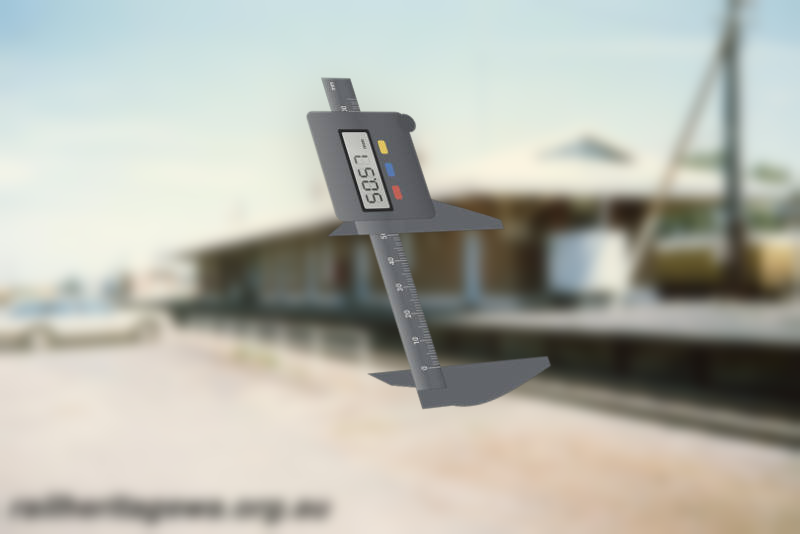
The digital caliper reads 50.57 mm
